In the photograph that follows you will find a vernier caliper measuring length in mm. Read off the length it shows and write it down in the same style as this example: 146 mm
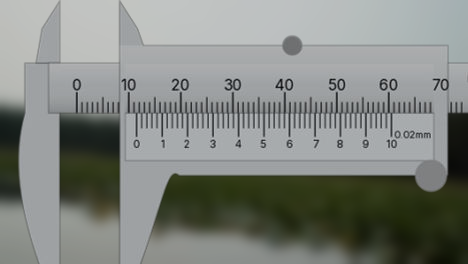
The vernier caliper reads 11.5 mm
